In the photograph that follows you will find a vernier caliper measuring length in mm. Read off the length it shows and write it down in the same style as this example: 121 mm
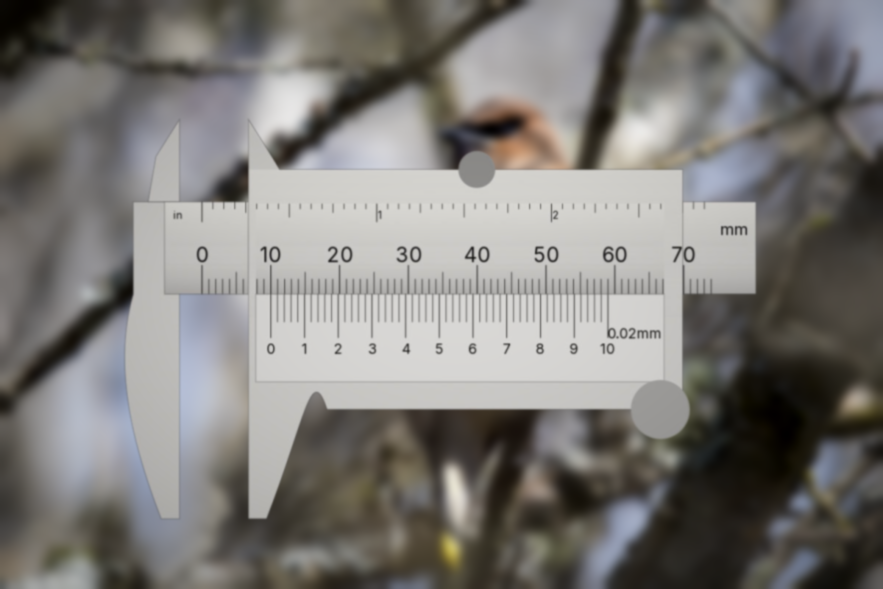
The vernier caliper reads 10.0 mm
